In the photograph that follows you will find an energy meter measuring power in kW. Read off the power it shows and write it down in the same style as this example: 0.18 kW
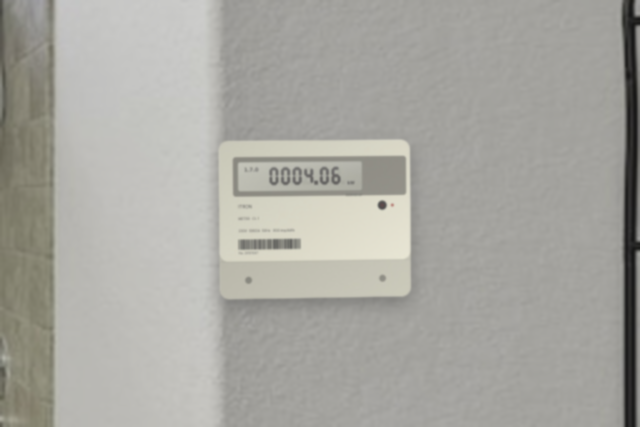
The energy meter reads 4.06 kW
